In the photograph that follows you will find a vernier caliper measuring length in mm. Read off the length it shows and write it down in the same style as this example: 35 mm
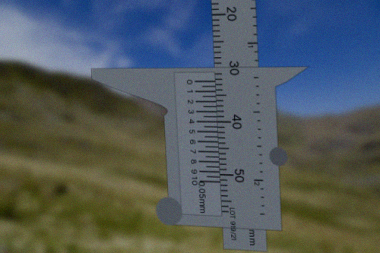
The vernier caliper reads 32.4 mm
